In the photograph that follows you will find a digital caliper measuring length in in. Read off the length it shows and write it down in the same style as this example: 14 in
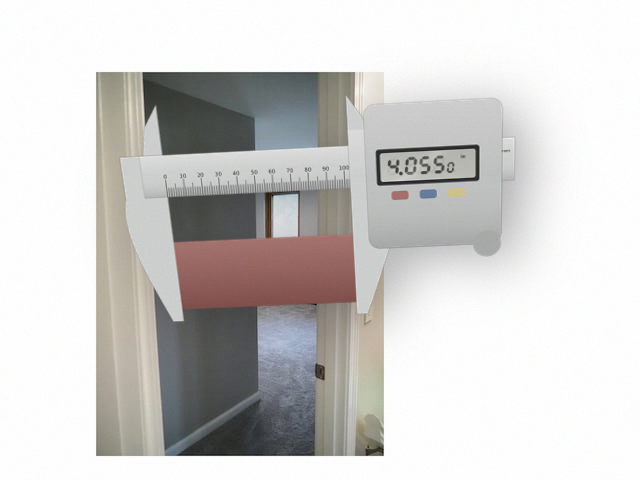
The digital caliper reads 4.0550 in
